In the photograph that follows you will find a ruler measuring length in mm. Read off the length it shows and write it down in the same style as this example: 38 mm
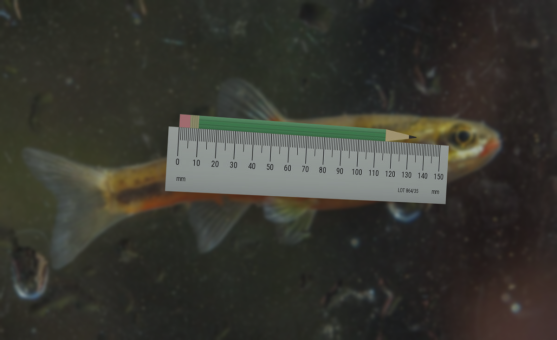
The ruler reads 135 mm
